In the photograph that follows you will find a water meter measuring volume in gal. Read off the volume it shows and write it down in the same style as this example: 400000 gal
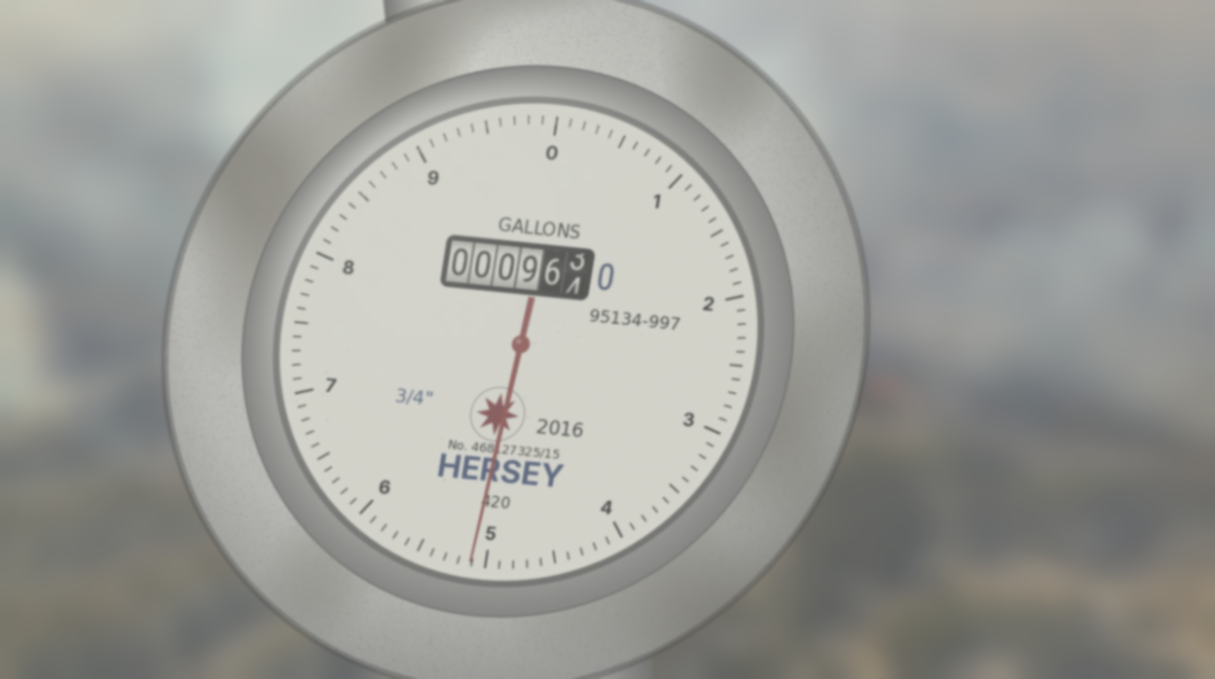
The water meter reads 9635.1 gal
